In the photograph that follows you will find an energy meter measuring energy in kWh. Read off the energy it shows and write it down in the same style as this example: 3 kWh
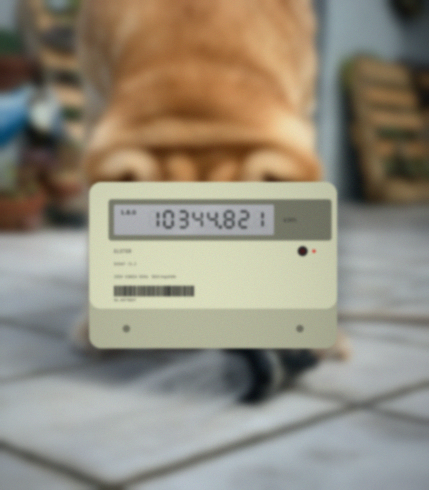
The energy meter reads 10344.821 kWh
